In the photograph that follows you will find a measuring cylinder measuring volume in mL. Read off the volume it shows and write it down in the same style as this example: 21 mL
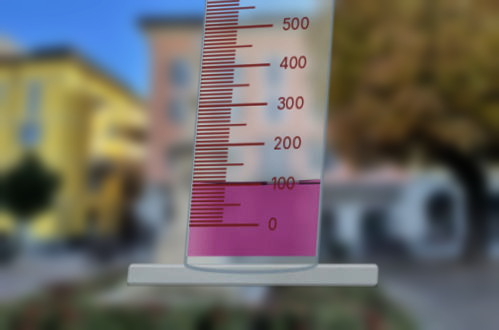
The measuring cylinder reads 100 mL
